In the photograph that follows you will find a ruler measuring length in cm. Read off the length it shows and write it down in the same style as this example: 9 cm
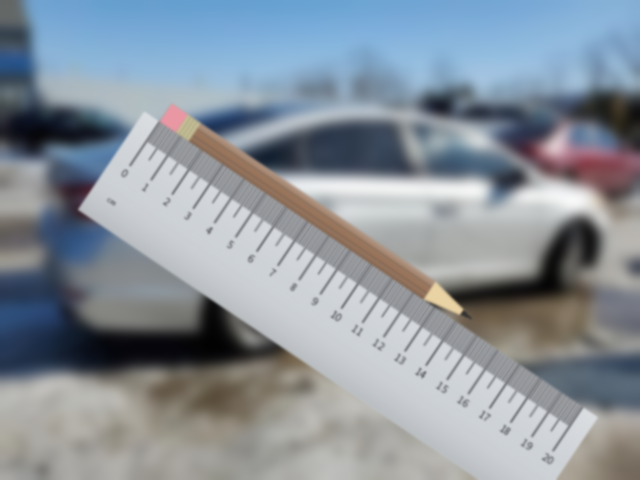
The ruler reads 14.5 cm
